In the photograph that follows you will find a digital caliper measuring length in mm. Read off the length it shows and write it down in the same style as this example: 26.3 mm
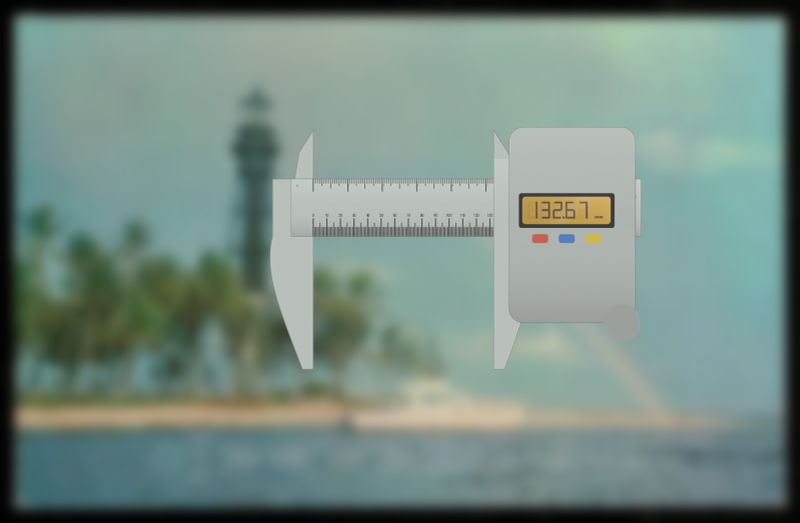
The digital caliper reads 132.67 mm
